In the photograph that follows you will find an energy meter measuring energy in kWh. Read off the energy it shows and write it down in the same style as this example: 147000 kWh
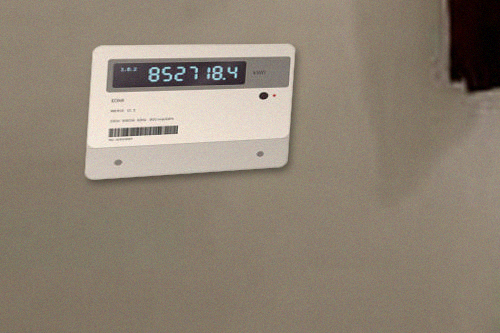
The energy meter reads 852718.4 kWh
